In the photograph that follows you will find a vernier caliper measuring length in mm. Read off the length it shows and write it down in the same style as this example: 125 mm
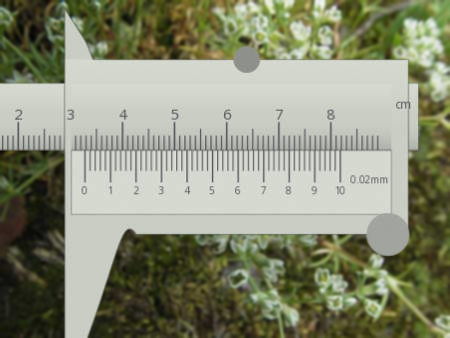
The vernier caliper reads 32.8 mm
